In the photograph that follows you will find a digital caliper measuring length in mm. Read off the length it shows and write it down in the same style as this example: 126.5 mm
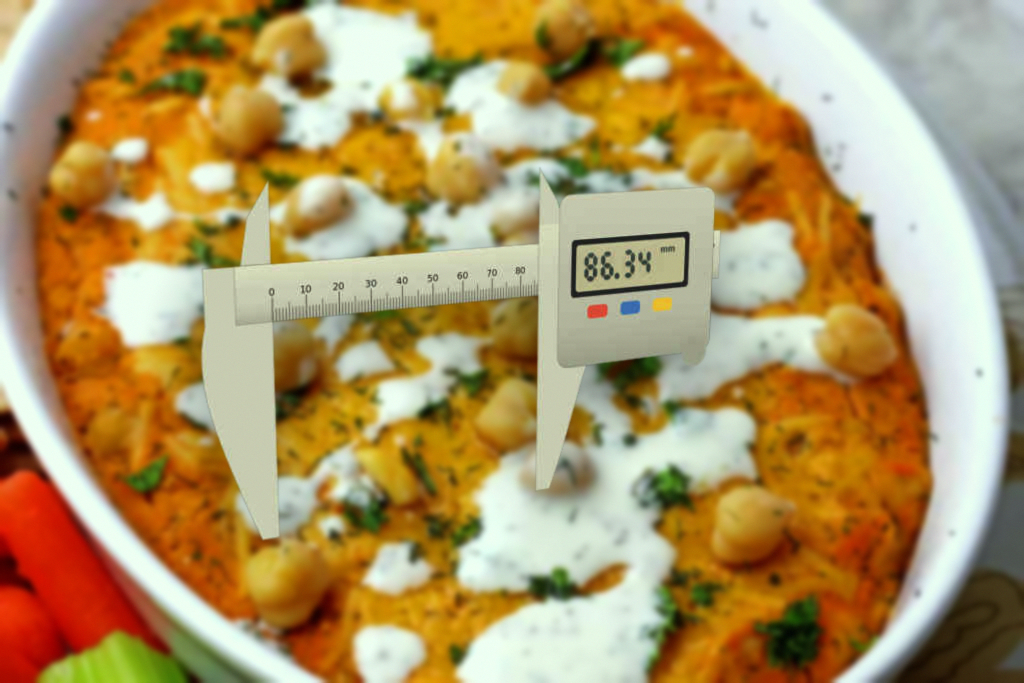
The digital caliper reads 86.34 mm
